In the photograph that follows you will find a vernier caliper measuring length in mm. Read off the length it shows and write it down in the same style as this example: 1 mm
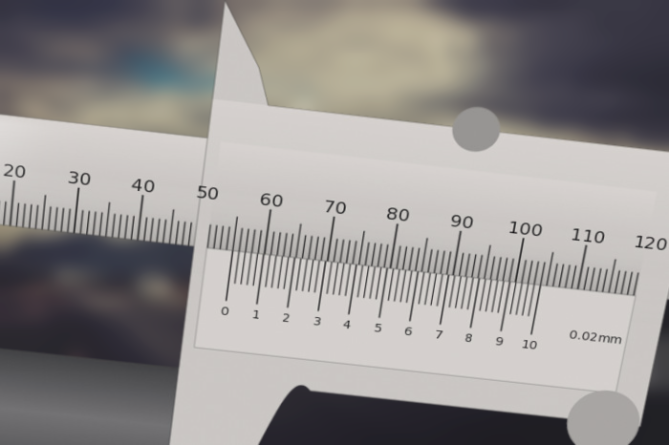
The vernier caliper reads 55.0 mm
